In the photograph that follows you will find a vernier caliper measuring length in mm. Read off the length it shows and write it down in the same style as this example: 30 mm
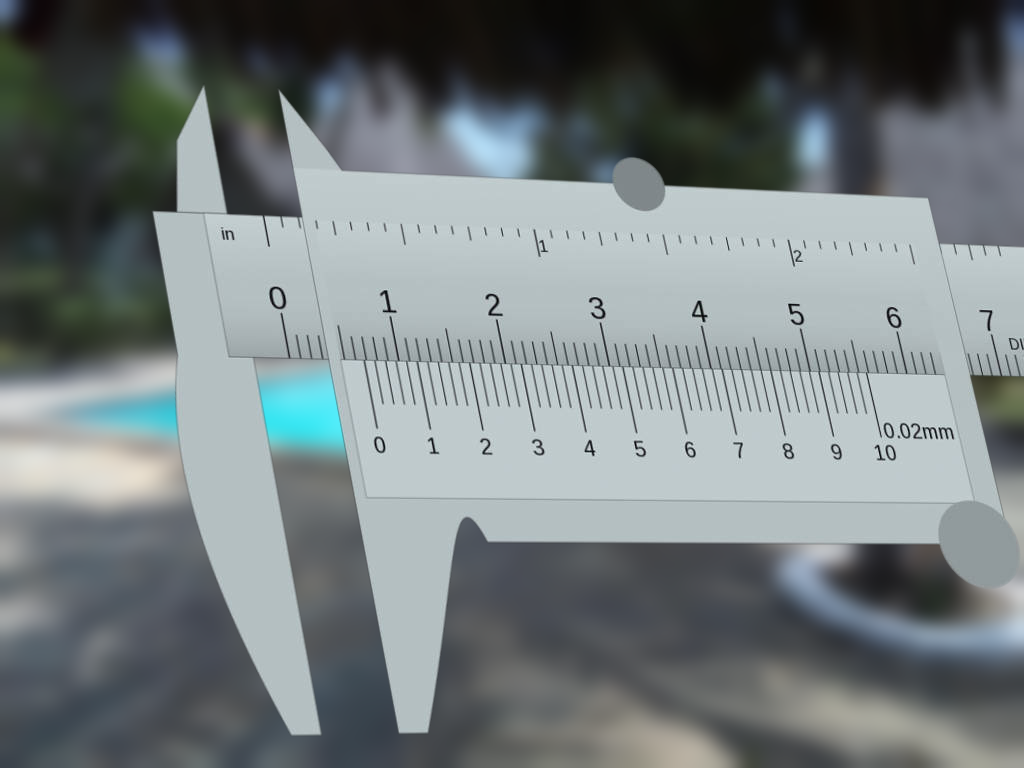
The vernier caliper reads 6.8 mm
